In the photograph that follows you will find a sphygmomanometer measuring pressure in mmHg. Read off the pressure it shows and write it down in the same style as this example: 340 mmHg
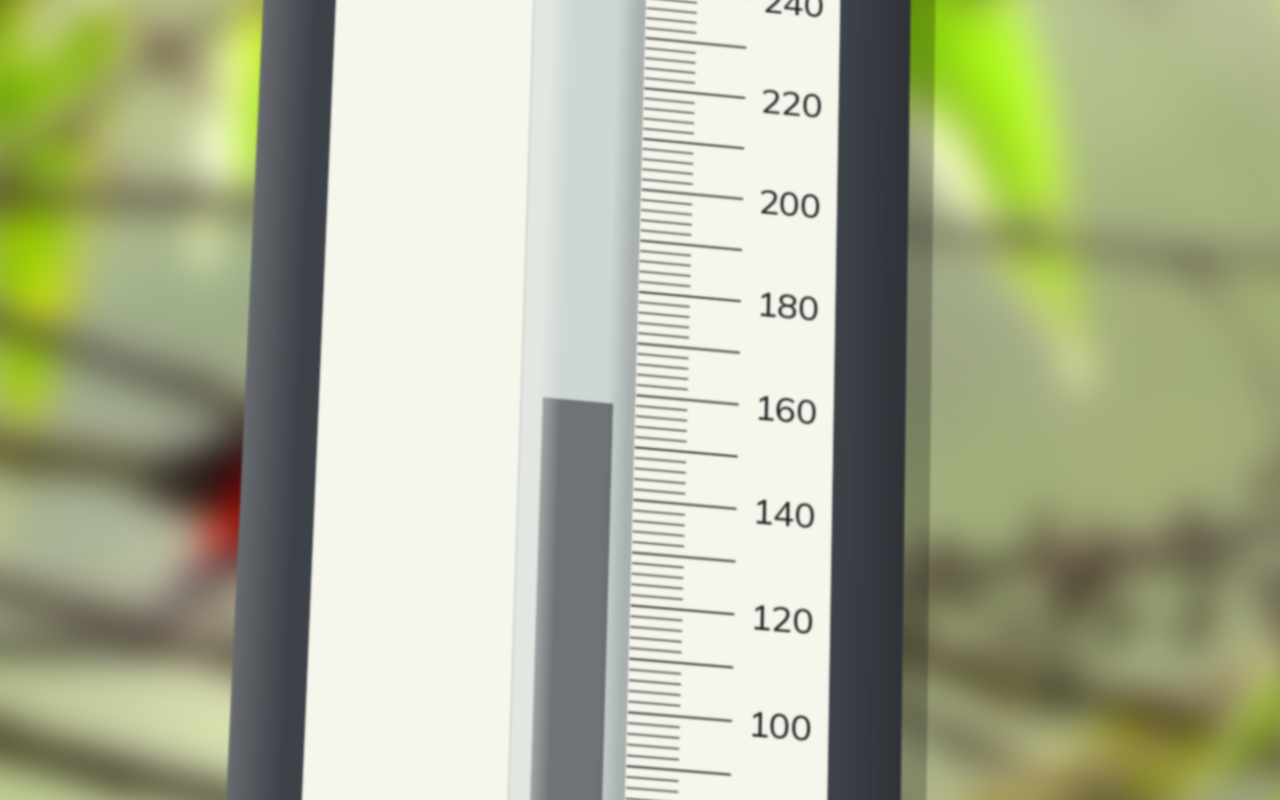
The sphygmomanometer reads 158 mmHg
